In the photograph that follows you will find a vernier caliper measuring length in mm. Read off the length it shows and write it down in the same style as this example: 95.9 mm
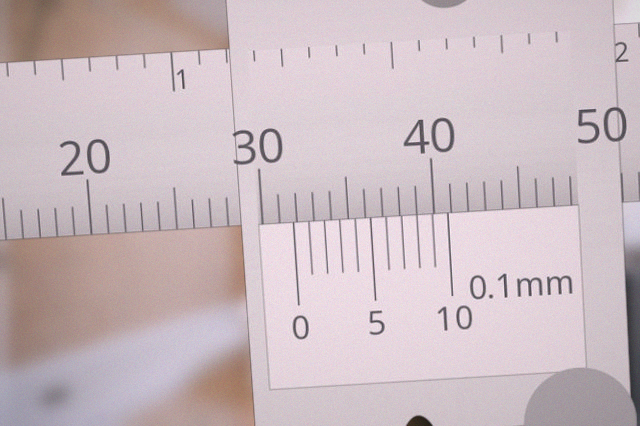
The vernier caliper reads 31.8 mm
